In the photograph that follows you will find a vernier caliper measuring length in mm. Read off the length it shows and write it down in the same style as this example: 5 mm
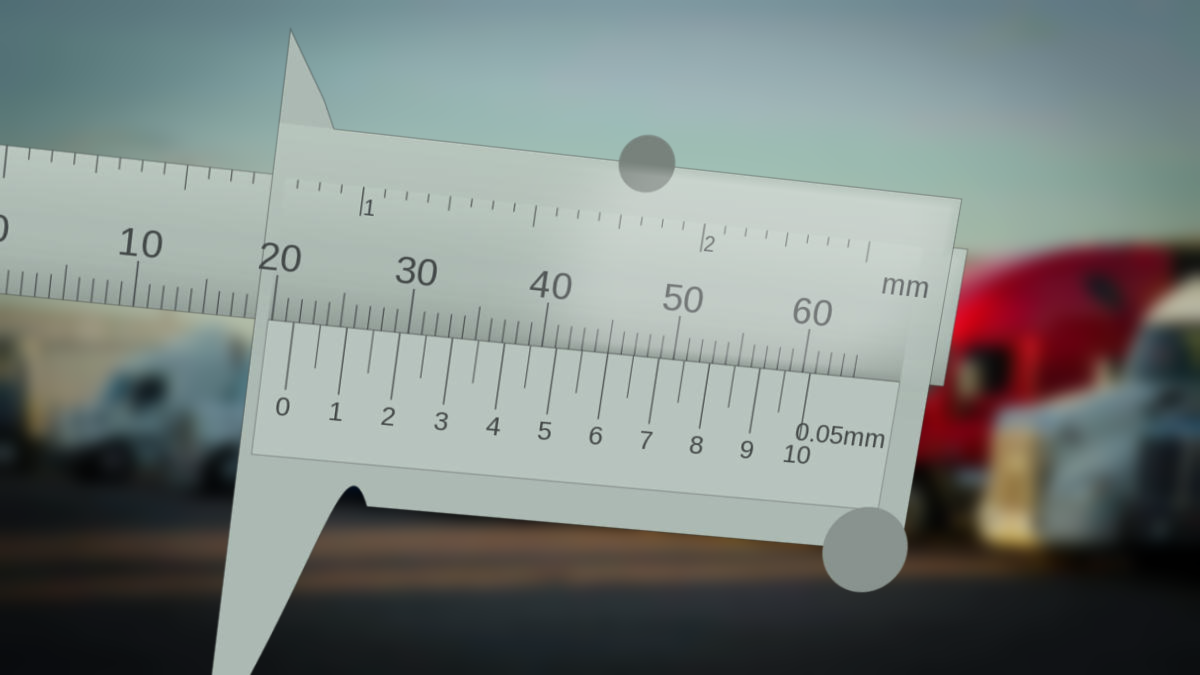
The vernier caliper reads 21.6 mm
